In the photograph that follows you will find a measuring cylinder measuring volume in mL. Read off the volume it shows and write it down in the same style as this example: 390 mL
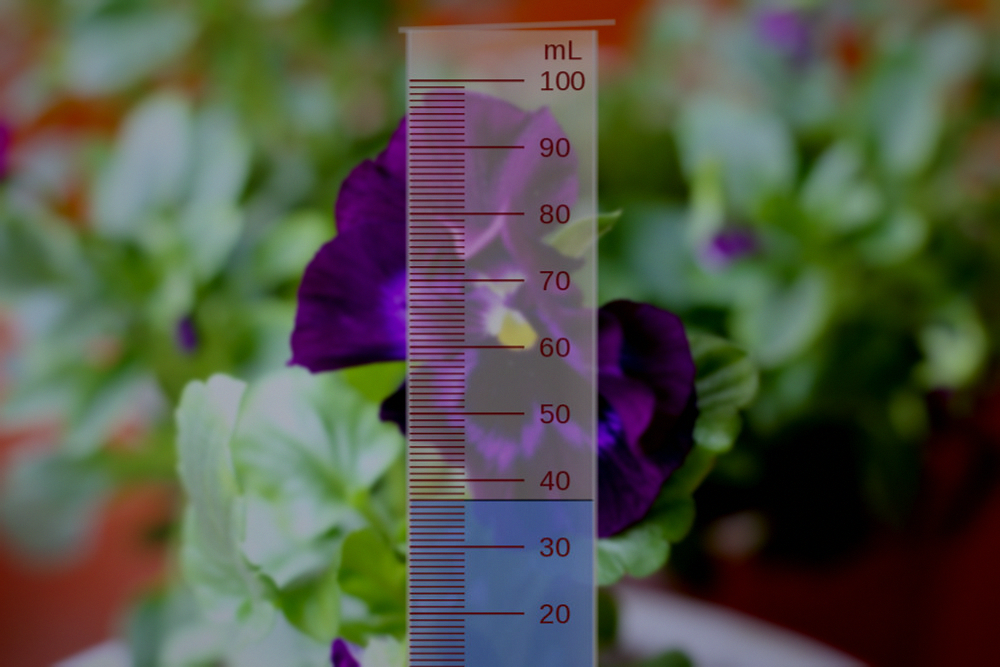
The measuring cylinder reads 37 mL
